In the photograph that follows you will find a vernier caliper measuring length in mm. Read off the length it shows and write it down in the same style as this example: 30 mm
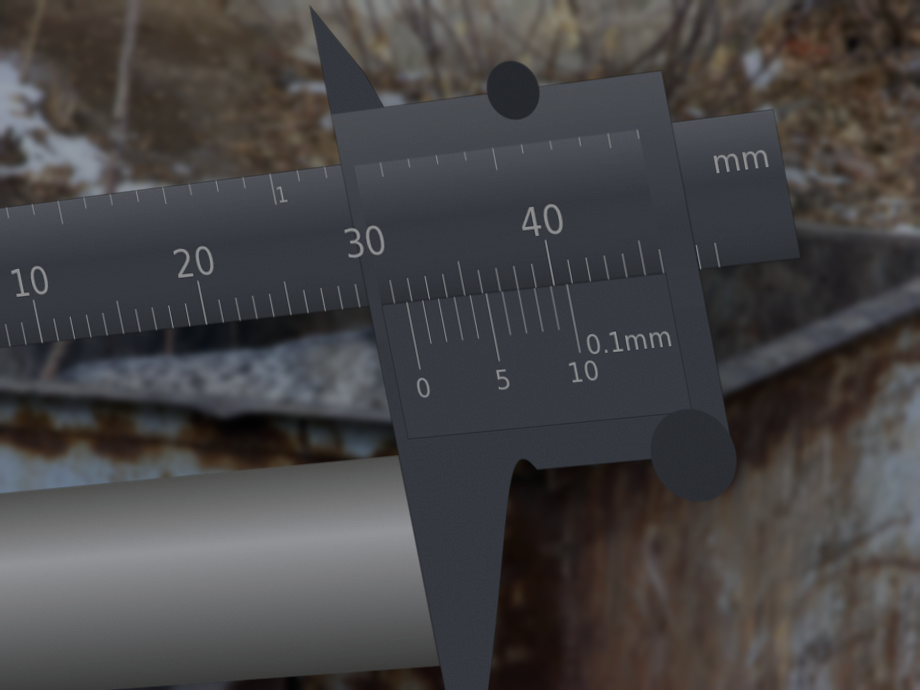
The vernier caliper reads 31.7 mm
